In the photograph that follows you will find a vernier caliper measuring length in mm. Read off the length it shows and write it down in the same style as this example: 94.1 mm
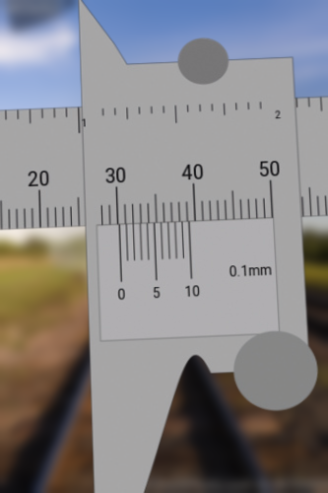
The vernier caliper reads 30.2 mm
